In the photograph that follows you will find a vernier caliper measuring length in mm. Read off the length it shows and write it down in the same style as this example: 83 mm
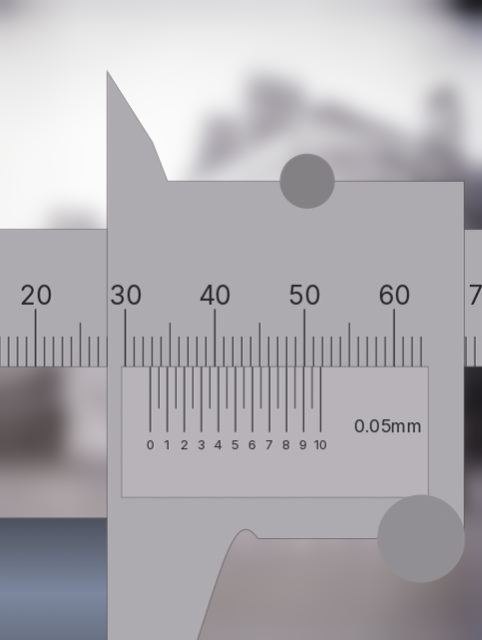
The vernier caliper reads 32.8 mm
